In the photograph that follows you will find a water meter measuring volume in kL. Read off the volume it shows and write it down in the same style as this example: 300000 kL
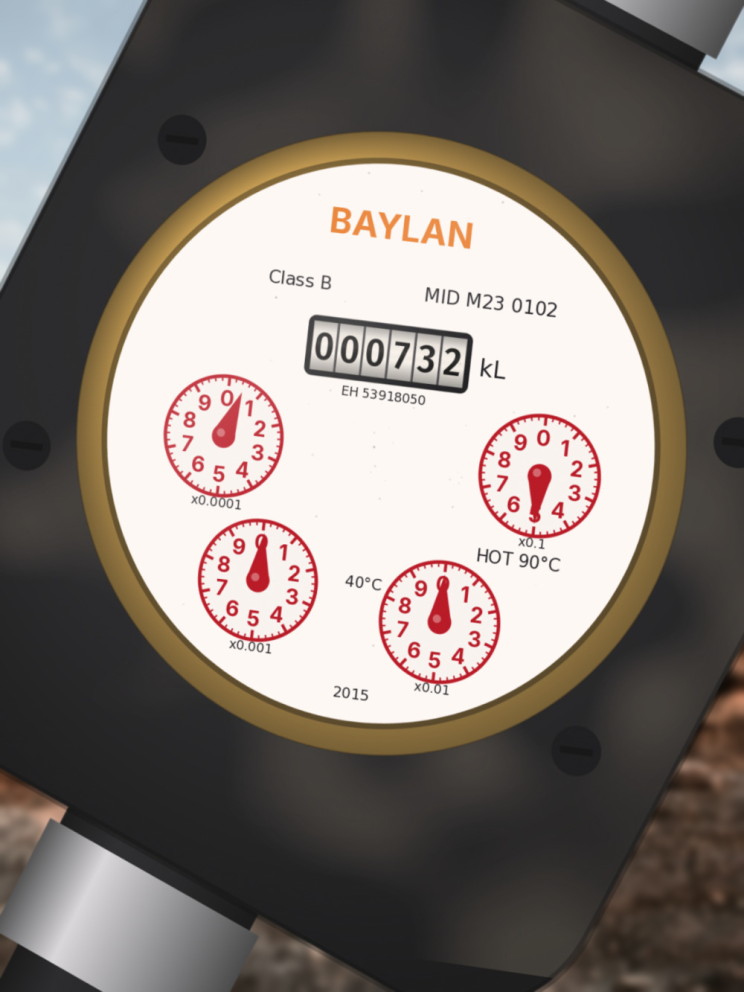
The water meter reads 732.5000 kL
